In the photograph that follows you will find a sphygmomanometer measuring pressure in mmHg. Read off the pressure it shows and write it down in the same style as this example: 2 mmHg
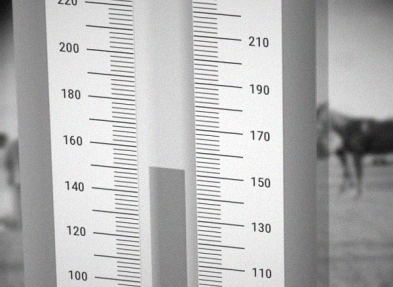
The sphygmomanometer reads 152 mmHg
